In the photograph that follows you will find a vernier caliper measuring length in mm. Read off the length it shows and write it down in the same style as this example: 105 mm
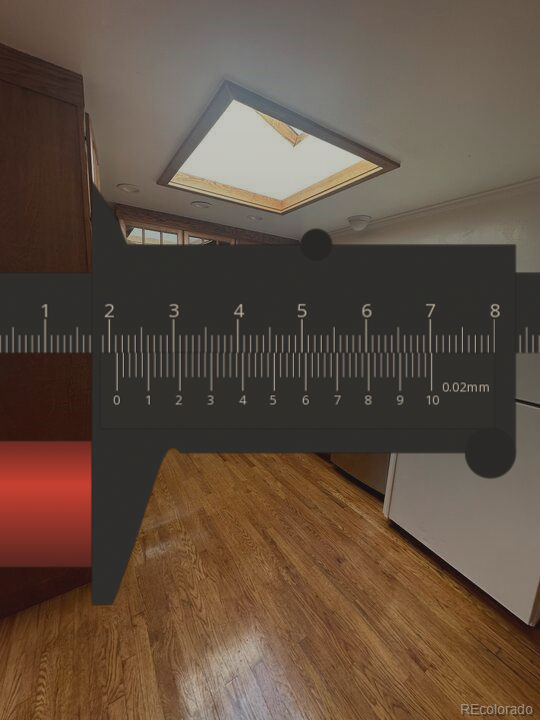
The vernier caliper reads 21.2 mm
